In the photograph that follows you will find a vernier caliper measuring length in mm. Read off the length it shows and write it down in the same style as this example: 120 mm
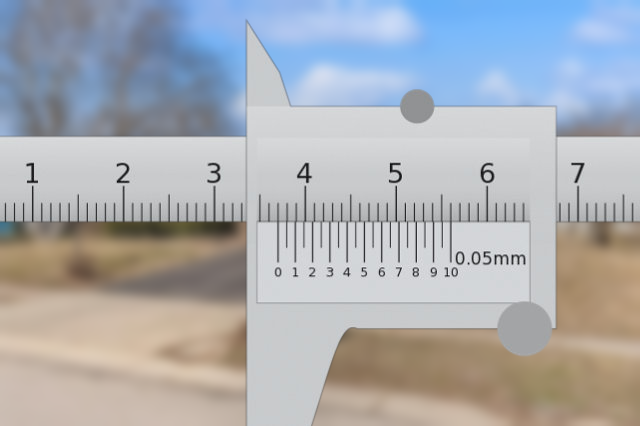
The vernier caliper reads 37.0 mm
